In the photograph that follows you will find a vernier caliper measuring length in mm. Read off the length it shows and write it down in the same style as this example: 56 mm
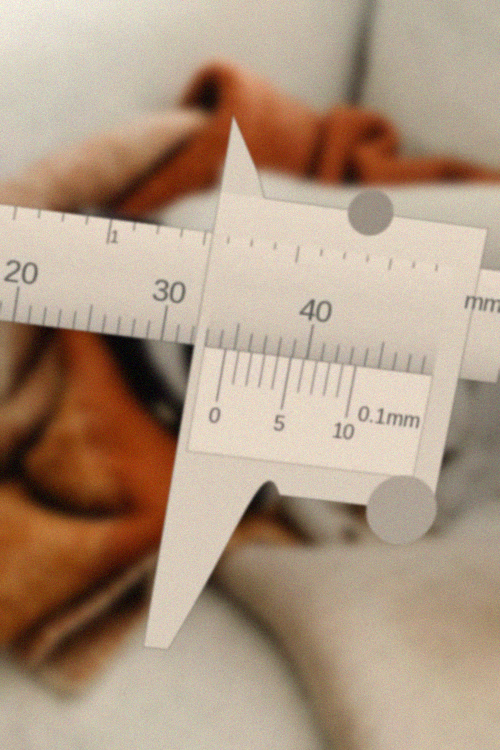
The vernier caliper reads 34.4 mm
